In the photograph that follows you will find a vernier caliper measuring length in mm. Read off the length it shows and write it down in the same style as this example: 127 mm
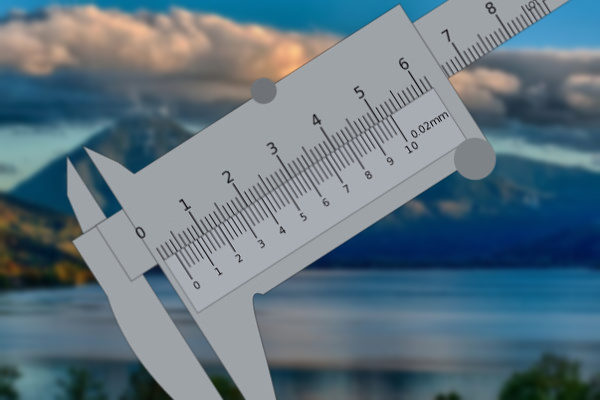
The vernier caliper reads 3.5 mm
